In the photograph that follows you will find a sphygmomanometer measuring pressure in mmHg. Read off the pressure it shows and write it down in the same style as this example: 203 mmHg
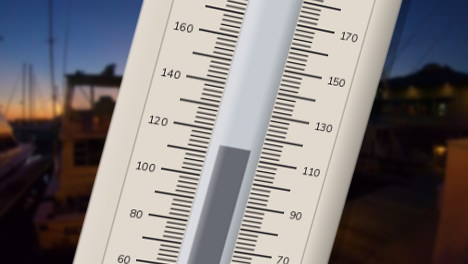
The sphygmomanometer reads 114 mmHg
